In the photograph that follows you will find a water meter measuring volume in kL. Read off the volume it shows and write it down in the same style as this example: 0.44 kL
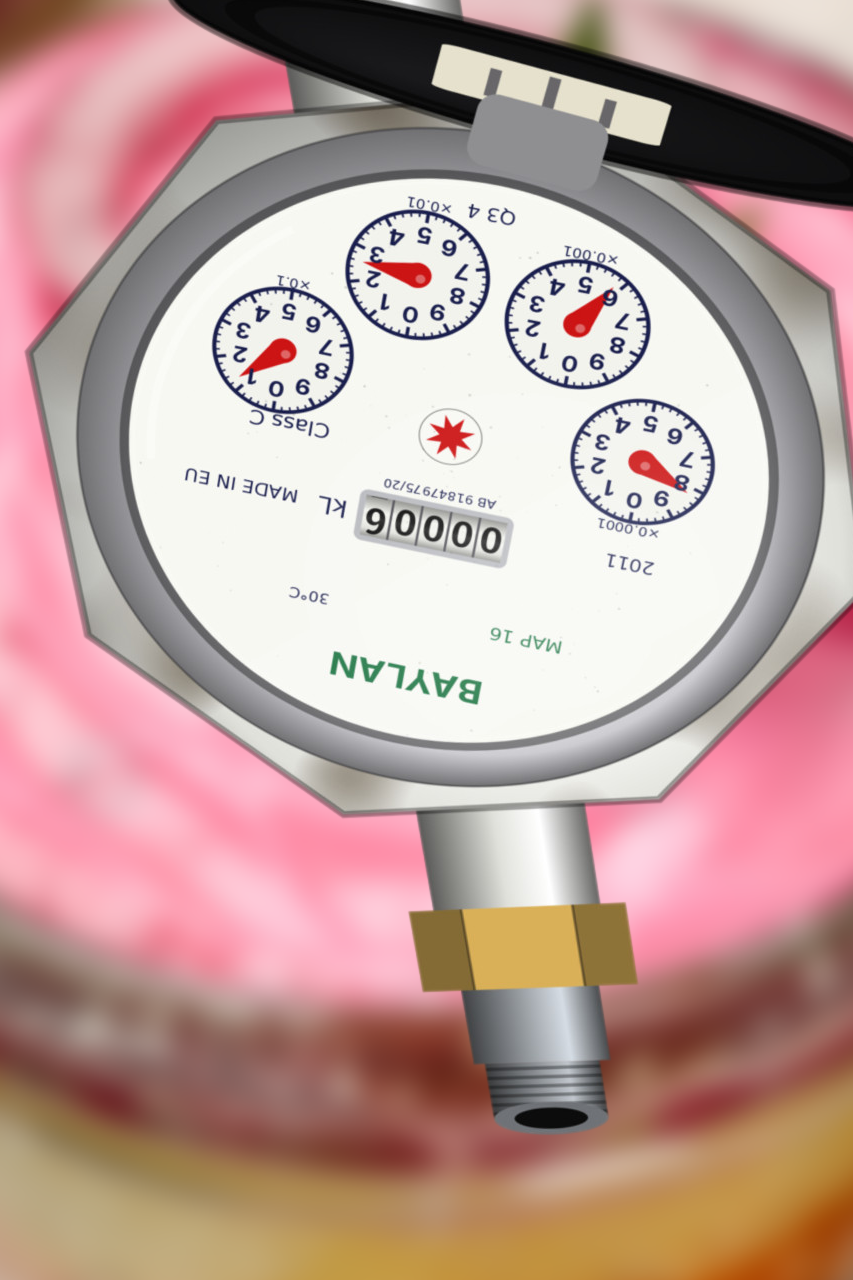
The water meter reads 6.1258 kL
